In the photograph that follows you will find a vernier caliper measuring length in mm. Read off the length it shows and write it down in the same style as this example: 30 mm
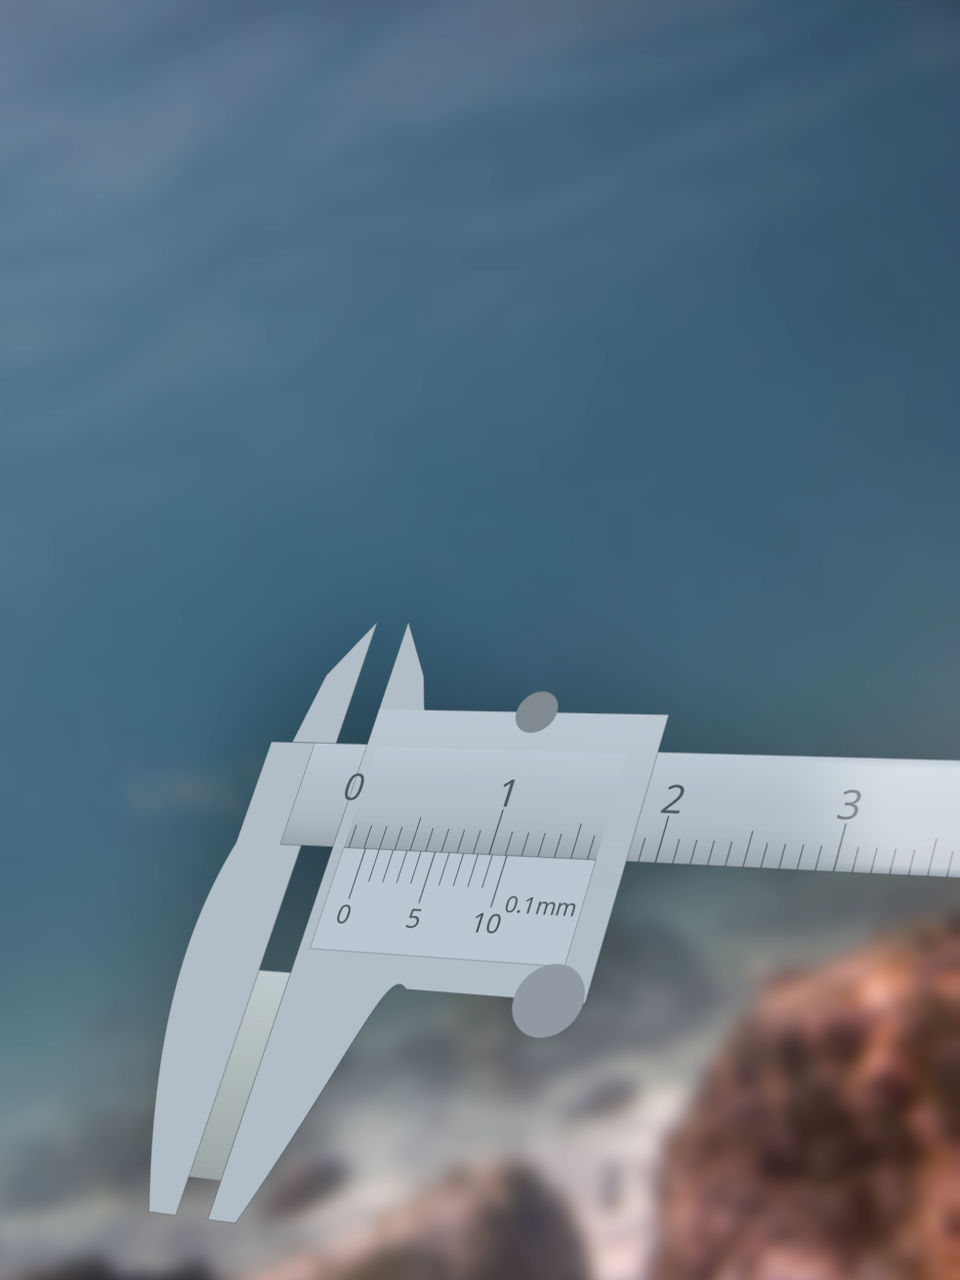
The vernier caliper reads 2.1 mm
